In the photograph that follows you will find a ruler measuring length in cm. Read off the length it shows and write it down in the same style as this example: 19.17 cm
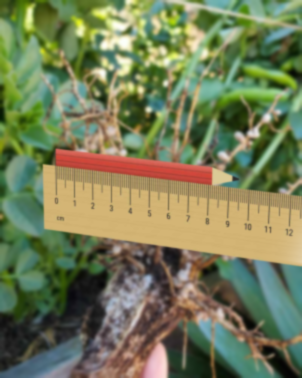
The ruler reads 9.5 cm
